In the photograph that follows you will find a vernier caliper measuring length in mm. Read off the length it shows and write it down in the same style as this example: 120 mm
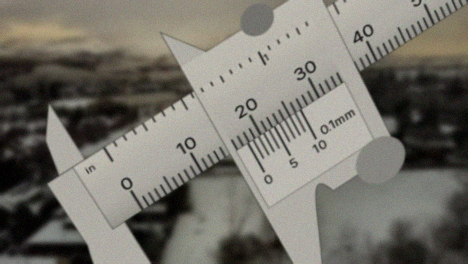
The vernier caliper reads 17.8 mm
